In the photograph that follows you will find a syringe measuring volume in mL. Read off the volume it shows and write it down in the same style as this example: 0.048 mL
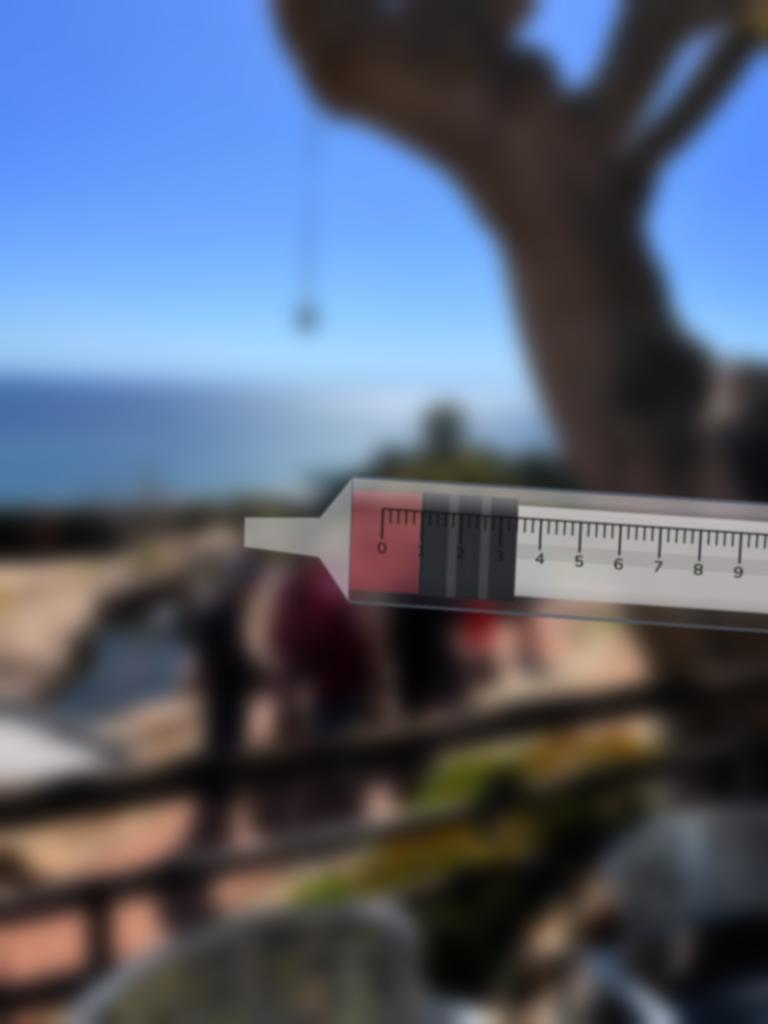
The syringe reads 1 mL
